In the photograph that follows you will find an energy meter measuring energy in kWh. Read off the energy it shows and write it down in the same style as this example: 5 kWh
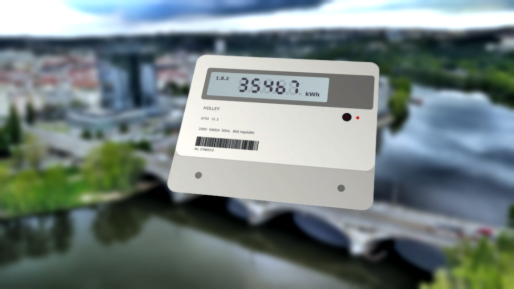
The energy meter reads 35467 kWh
